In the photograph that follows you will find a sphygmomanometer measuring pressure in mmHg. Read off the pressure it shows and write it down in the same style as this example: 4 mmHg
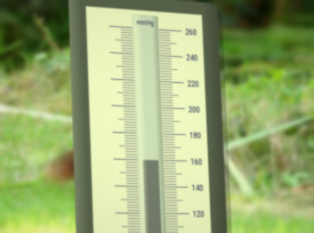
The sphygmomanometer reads 160 mmHg
